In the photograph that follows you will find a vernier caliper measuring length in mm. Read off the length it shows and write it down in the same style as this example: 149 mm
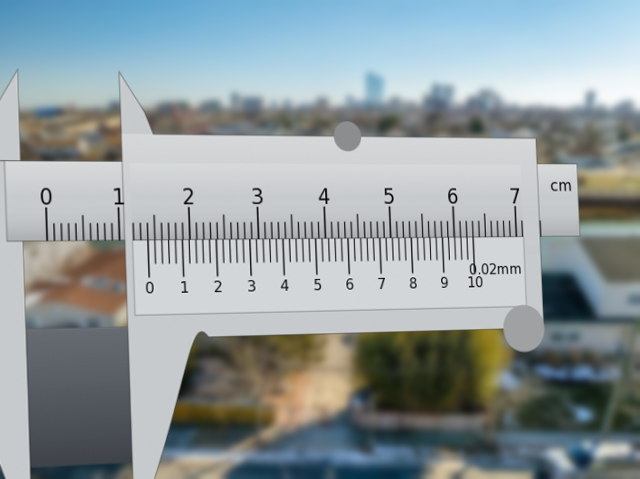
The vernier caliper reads 14.0 mm
